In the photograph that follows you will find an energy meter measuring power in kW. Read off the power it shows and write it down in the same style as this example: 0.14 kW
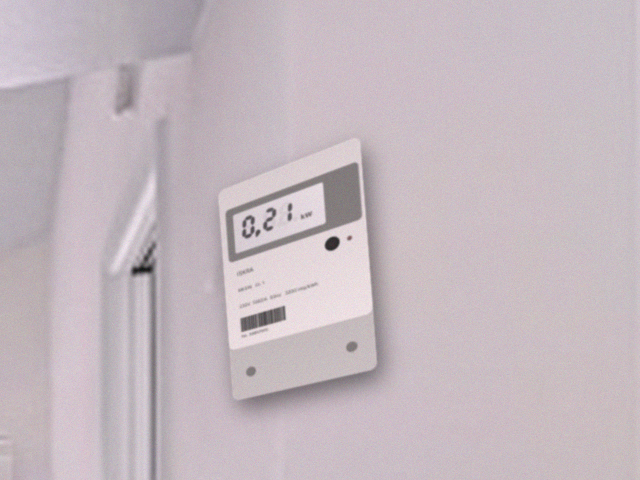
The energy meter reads 0.21 kW
